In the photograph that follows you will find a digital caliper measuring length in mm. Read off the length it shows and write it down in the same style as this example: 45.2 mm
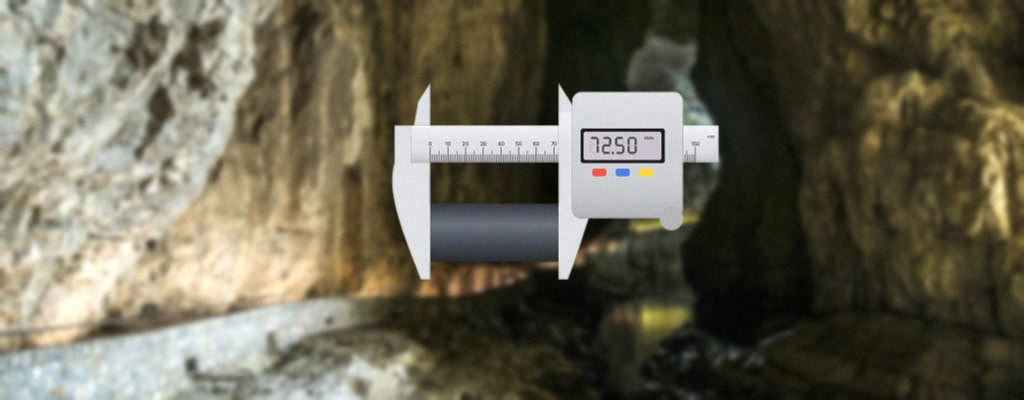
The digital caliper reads 72.50 mm
